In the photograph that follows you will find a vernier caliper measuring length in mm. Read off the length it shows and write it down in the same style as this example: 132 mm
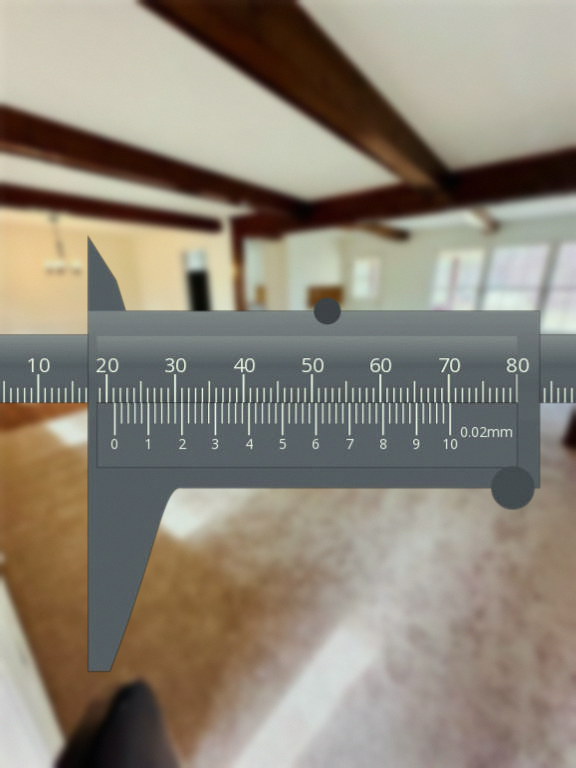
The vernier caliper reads 21.2 mm
